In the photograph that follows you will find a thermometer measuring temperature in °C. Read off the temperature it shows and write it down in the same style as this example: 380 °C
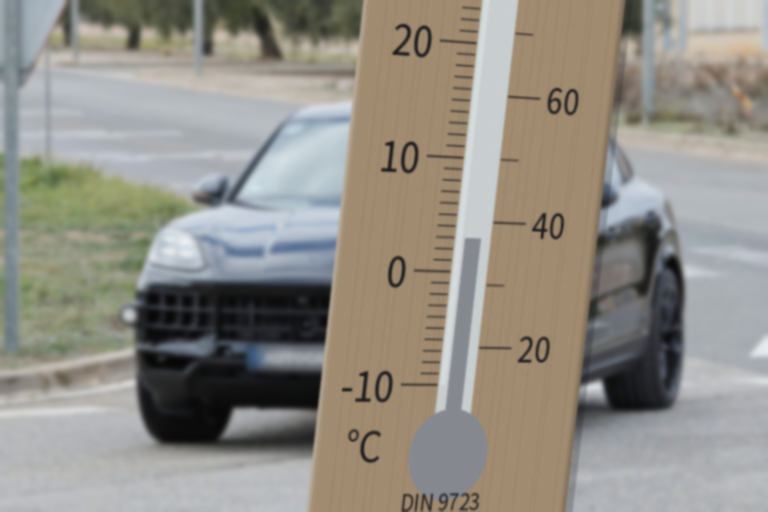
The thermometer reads 3 °C
